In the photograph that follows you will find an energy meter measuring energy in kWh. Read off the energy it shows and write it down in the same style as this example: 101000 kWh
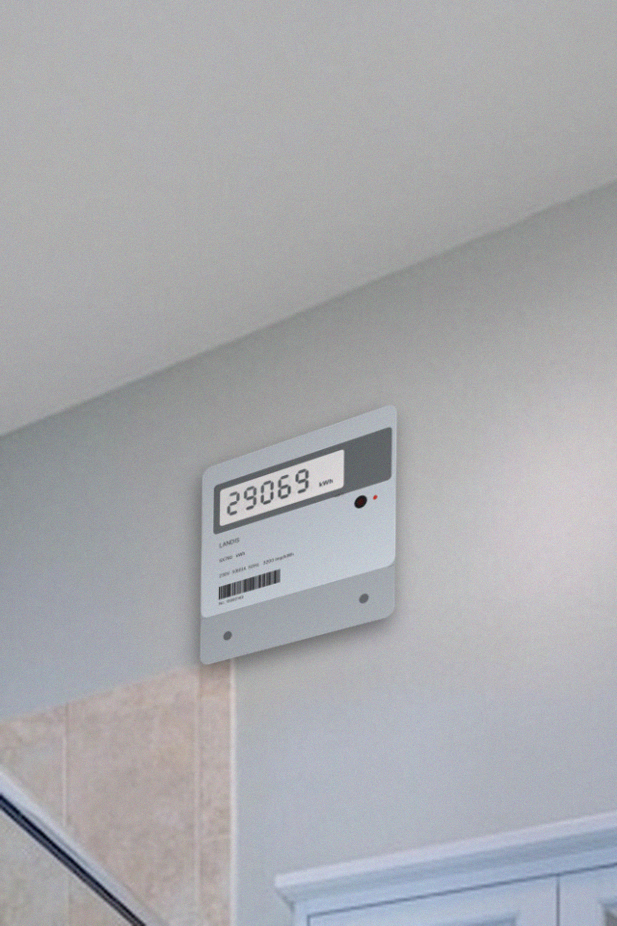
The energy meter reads 29069 kWh
